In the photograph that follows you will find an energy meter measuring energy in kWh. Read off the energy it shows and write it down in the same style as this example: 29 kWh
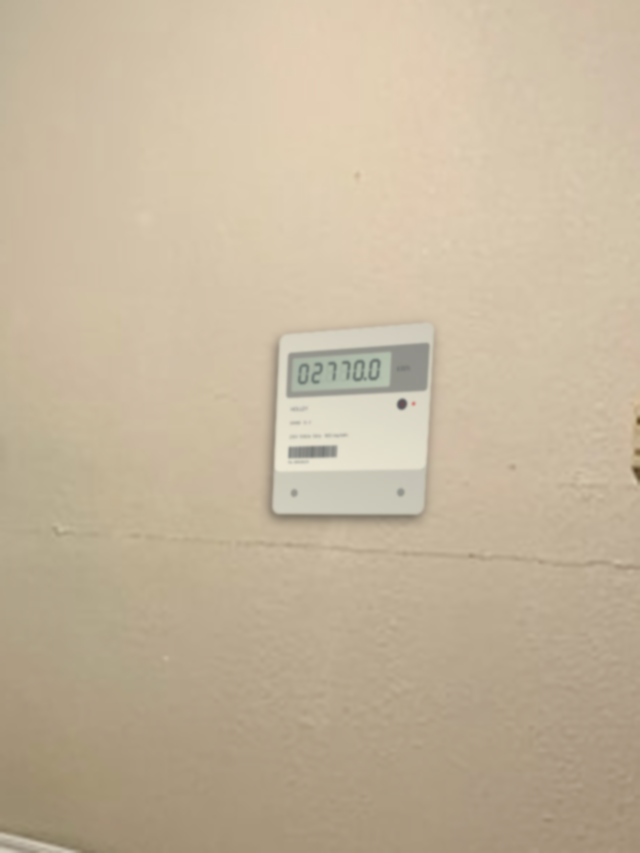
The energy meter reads 2770.0 kWh
